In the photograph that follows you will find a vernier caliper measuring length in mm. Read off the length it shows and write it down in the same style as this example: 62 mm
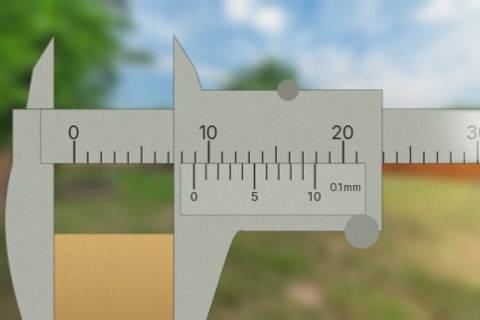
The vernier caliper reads 8.9 mm
